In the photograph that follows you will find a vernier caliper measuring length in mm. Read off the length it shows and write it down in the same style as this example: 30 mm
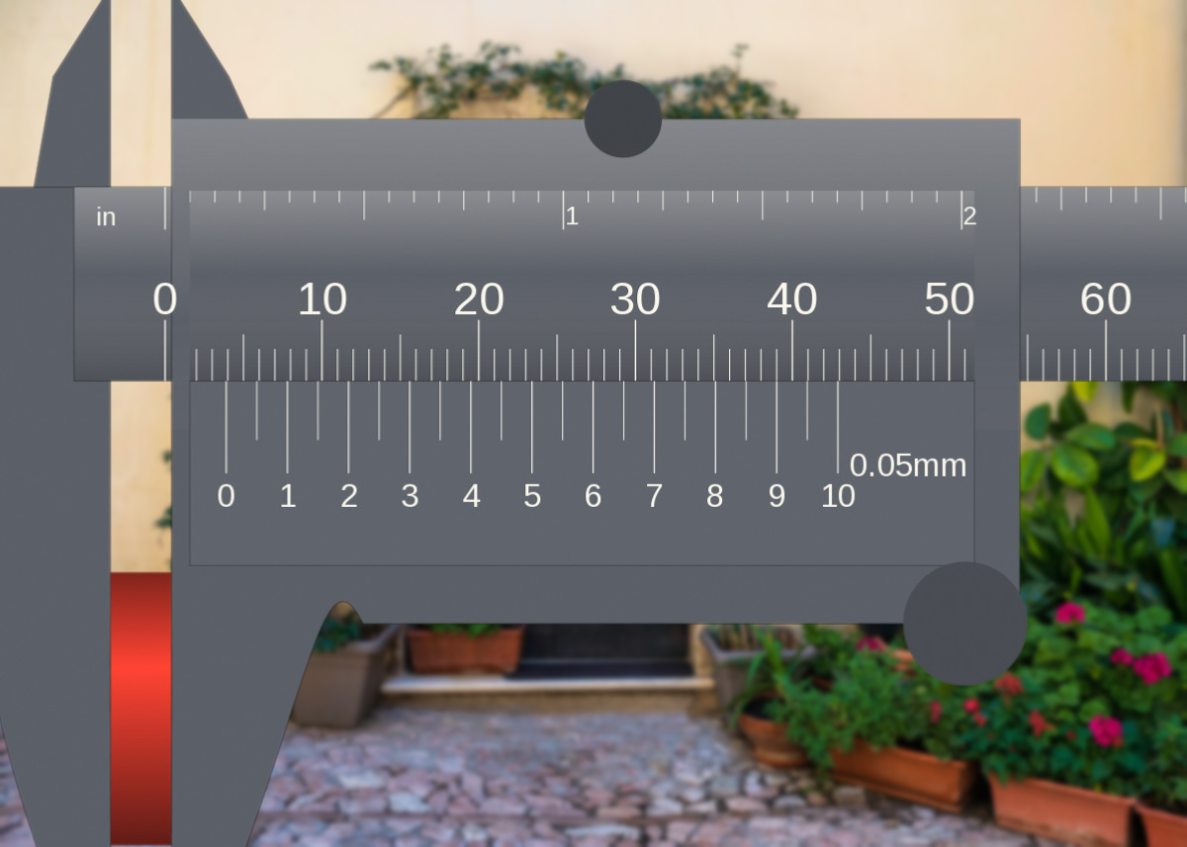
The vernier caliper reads 3.9 mm
